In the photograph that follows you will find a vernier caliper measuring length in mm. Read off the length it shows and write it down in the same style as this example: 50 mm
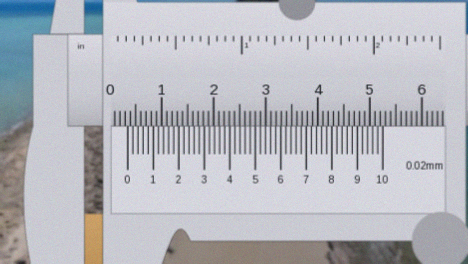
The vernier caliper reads 3.5 mm
